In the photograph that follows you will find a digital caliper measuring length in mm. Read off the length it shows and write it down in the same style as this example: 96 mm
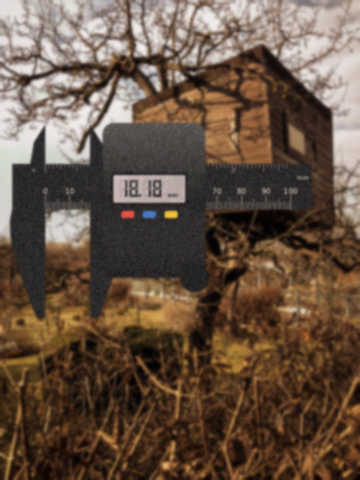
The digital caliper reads 18.18 mm
